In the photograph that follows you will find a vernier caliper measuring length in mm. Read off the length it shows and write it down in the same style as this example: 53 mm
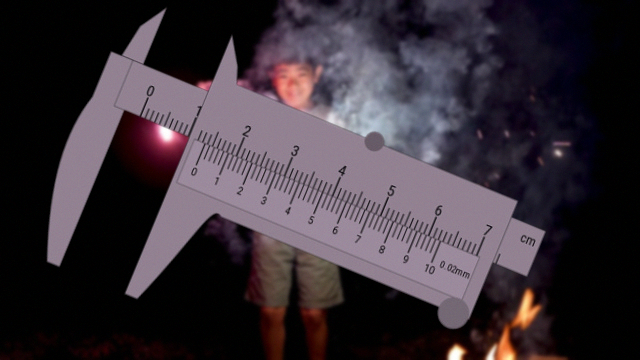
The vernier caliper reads 13.5 mm
